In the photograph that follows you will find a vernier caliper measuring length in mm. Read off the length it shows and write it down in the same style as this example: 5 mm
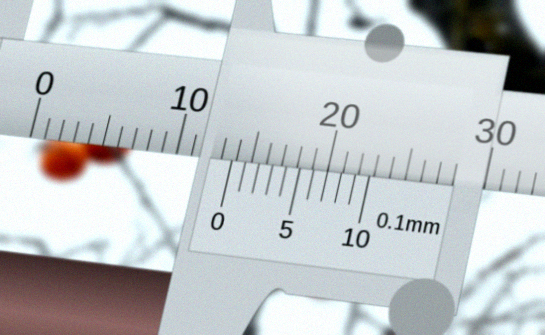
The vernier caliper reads 13.7 mm
